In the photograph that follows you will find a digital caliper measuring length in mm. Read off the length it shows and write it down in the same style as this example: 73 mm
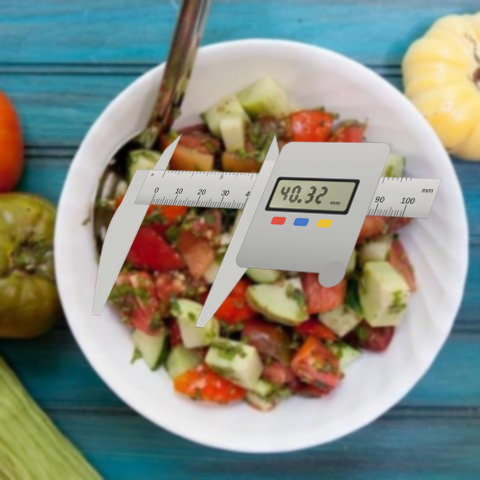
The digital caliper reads 40.32 mm
